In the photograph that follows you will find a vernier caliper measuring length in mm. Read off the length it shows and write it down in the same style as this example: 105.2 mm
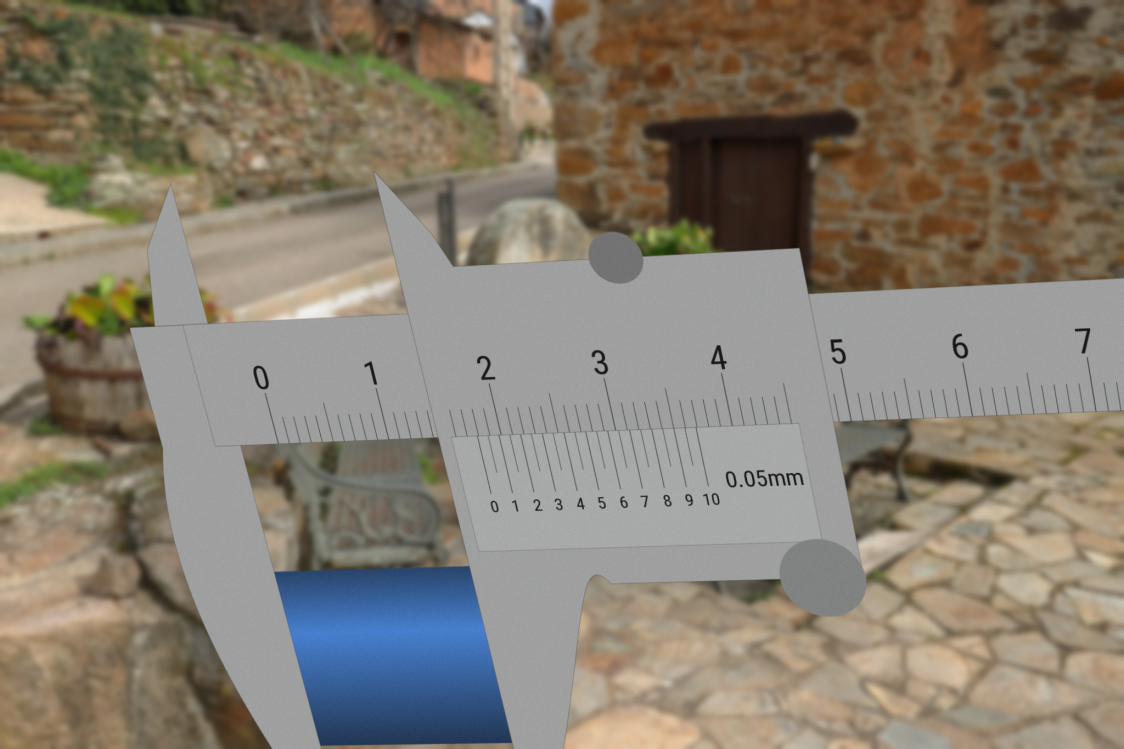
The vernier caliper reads 17.9 mm
